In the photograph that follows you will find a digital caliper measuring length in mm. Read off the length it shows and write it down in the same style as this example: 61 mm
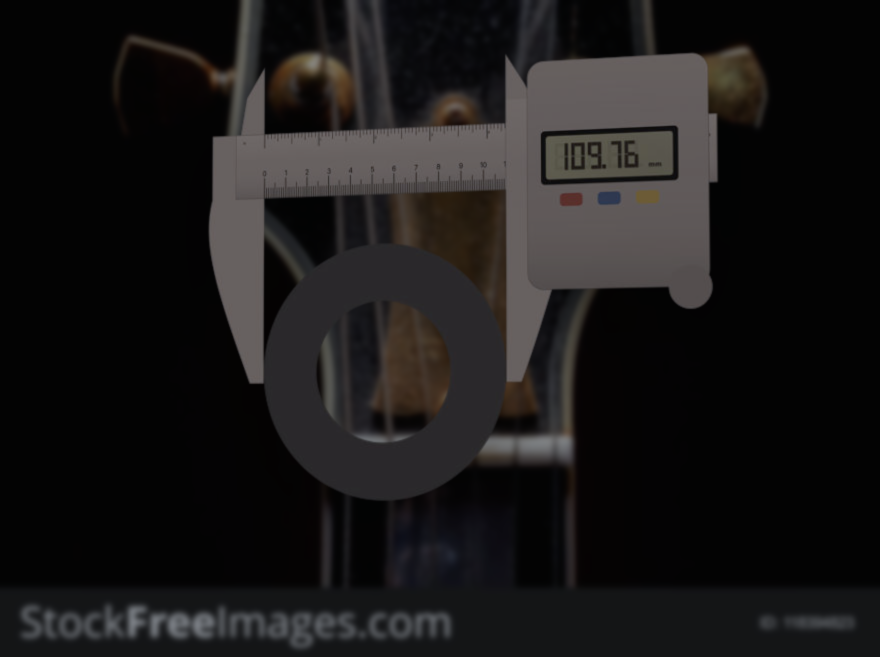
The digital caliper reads 109.76 mm
